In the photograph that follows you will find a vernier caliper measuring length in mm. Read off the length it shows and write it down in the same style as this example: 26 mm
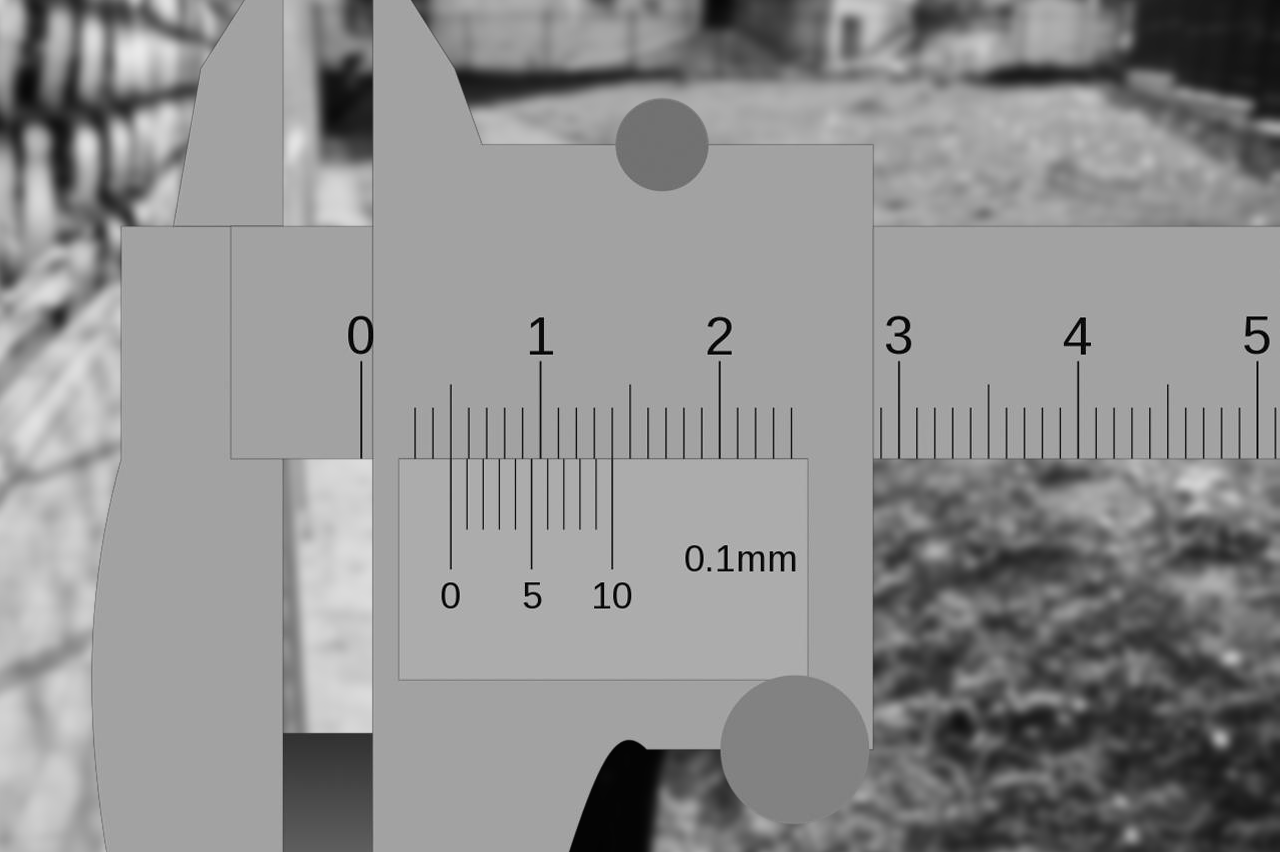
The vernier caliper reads 5.0 mm
